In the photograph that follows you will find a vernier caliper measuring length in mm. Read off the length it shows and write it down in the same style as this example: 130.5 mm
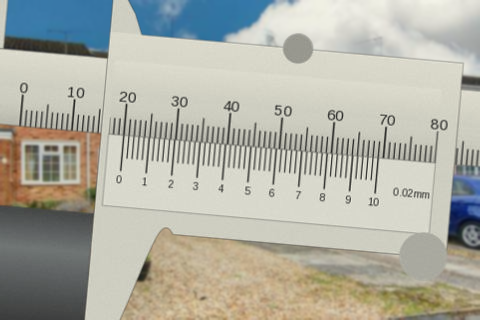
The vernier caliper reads 20.0 mm
